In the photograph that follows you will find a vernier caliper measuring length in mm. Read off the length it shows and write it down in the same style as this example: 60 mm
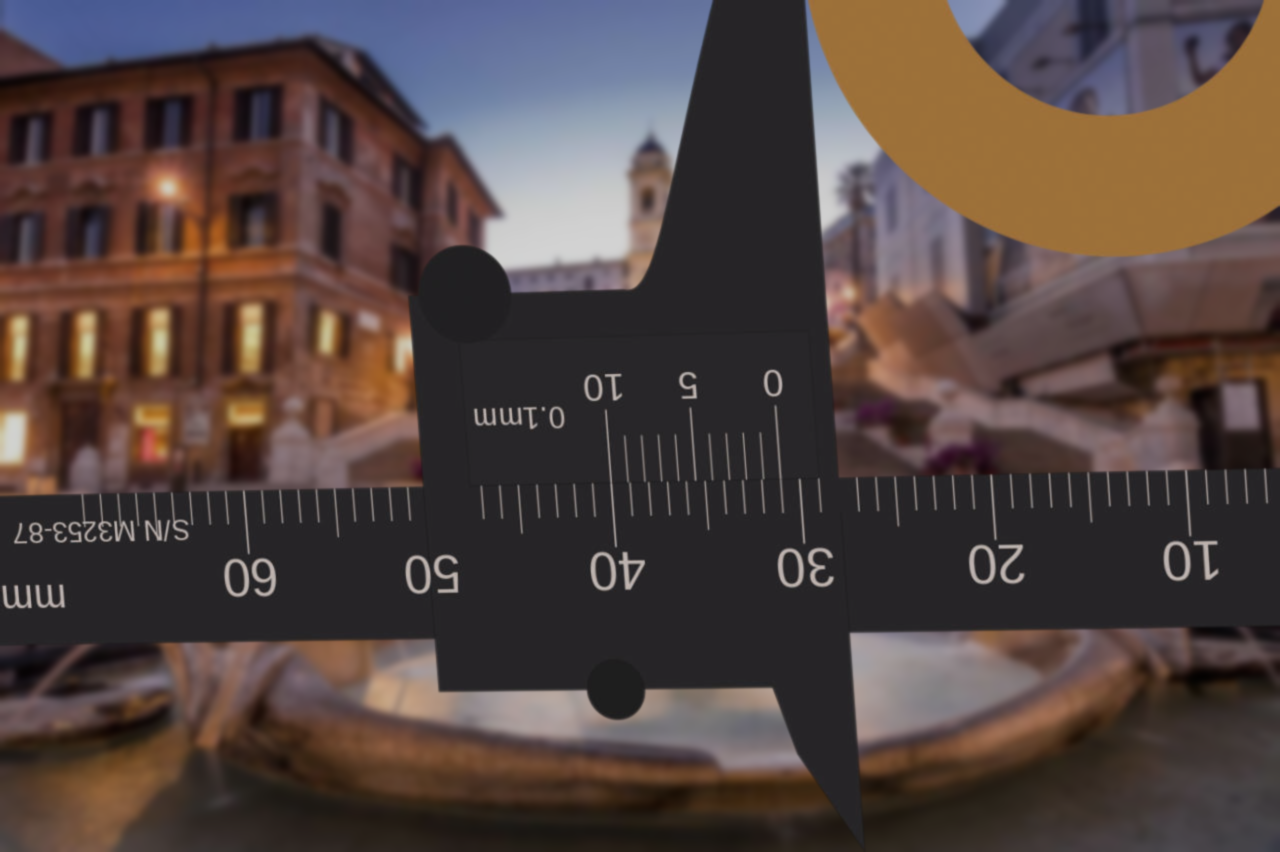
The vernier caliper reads 31.0 mm
